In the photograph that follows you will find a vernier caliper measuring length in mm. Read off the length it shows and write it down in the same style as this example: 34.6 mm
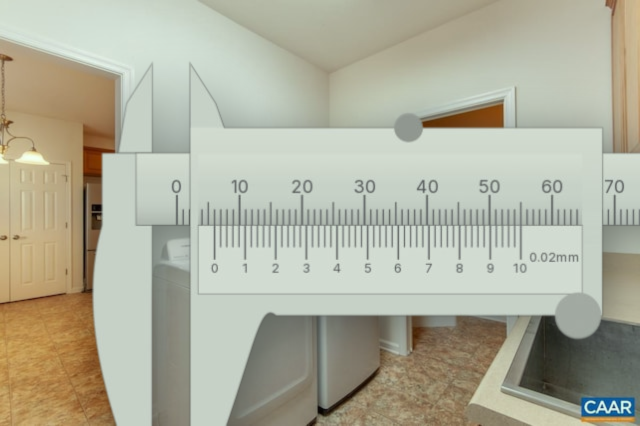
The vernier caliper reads 6.0 mm
